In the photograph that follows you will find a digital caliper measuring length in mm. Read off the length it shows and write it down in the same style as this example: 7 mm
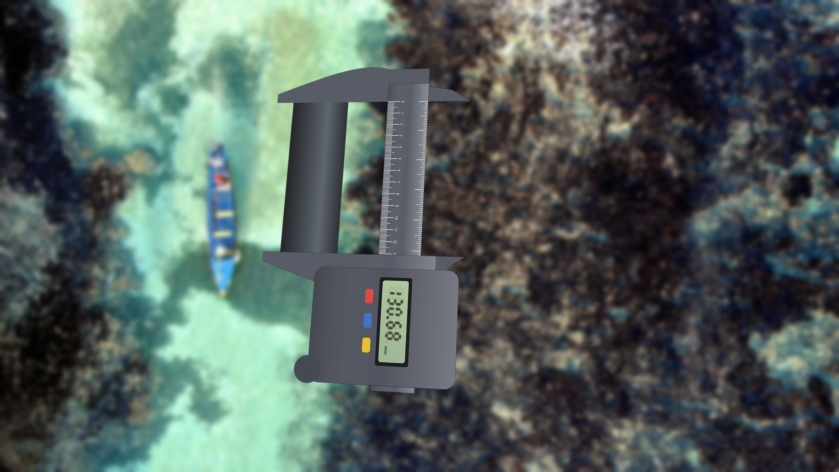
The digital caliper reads 130.68 mm
